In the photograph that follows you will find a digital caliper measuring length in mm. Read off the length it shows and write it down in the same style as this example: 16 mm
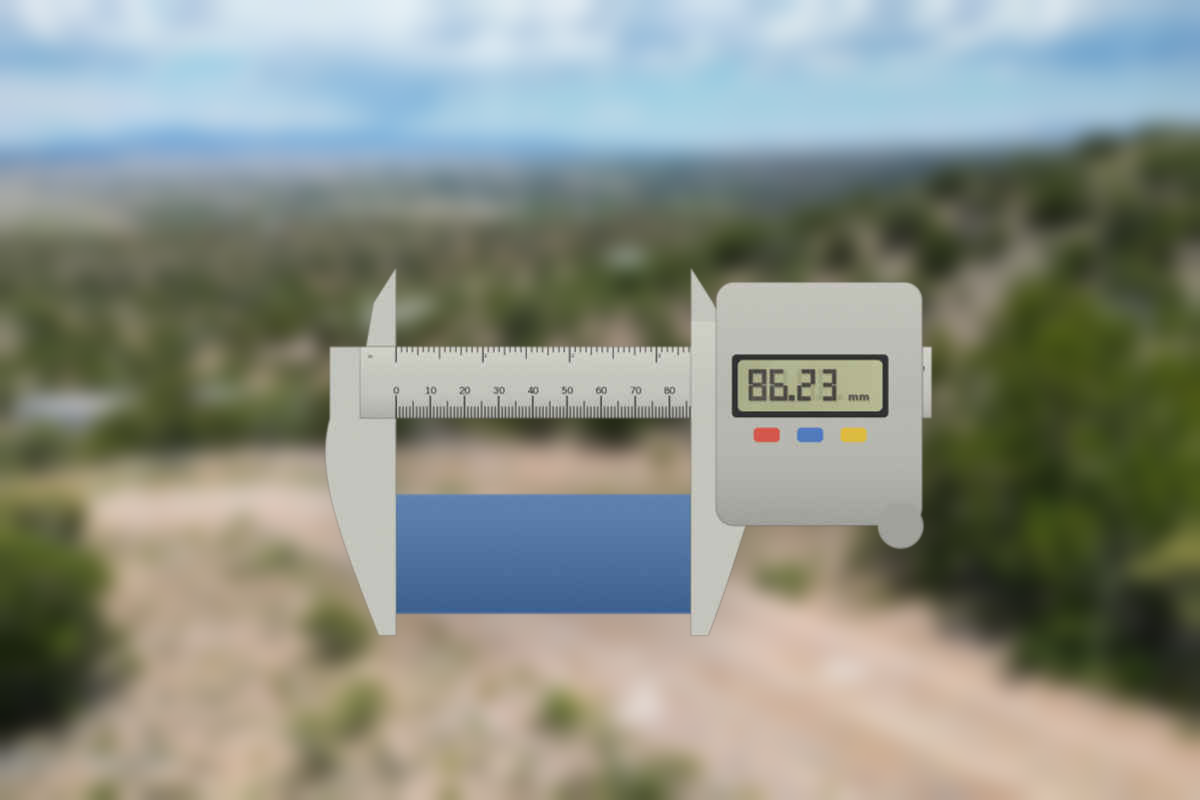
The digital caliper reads 86.23 mm
